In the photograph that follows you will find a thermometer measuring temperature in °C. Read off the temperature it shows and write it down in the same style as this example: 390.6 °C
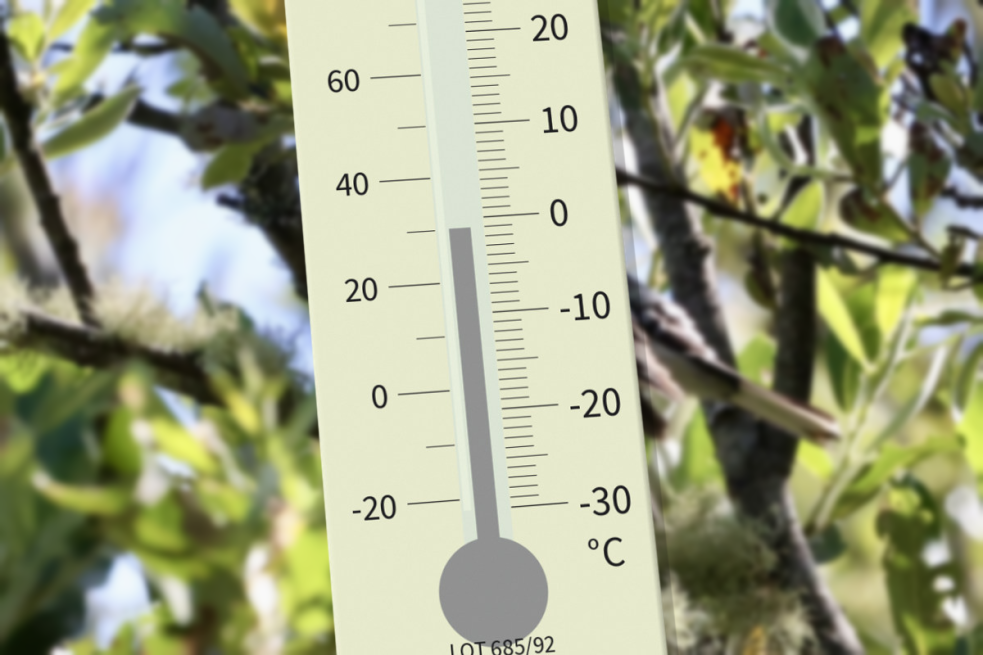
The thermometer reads -1 °C
